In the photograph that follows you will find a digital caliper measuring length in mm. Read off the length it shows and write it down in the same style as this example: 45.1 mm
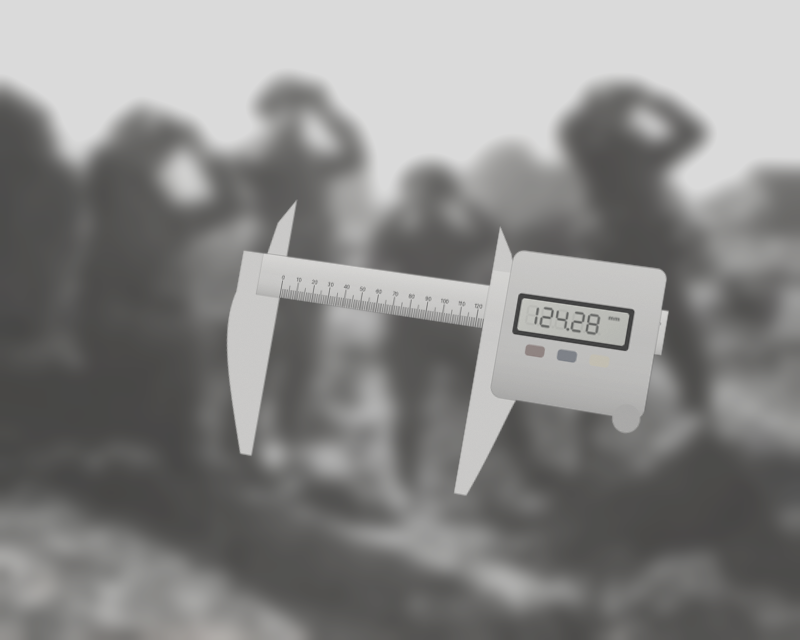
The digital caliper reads 124.28 mm
